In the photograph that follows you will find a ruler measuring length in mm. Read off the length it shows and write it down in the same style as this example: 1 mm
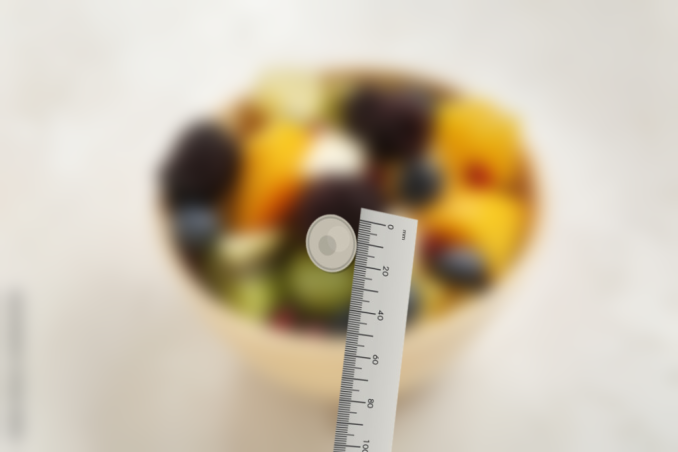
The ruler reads 25 mm
